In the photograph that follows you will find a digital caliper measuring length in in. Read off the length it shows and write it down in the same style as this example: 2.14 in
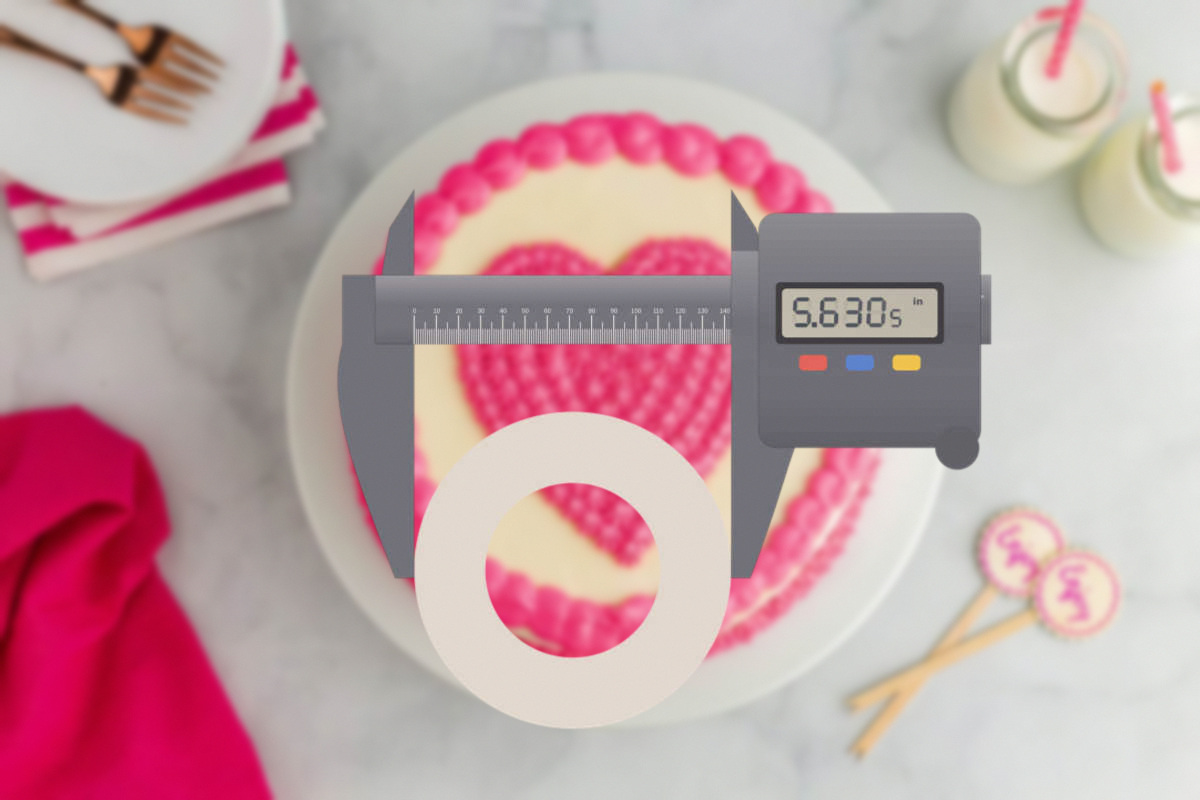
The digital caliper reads 5.6305 in
